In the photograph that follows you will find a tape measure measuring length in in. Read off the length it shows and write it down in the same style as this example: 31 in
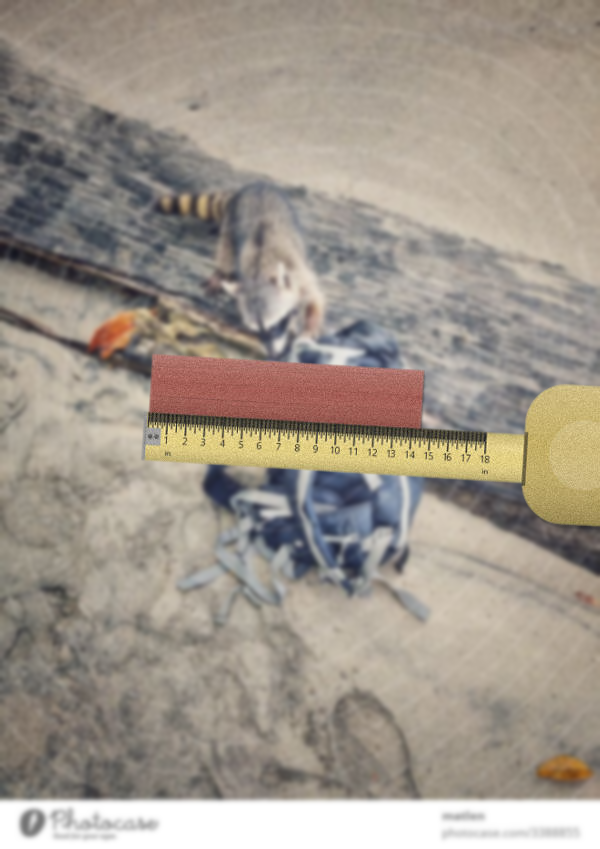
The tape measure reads 14.5 in
